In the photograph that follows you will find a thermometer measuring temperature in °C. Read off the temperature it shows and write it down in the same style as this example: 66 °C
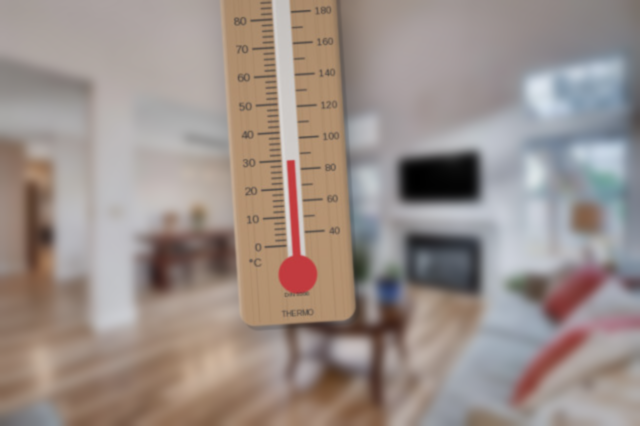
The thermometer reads 30 °C
